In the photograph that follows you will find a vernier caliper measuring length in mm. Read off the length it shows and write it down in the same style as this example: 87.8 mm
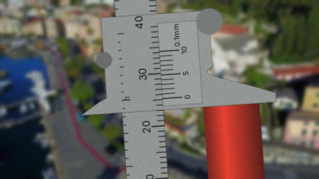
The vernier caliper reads 25.2 mm
